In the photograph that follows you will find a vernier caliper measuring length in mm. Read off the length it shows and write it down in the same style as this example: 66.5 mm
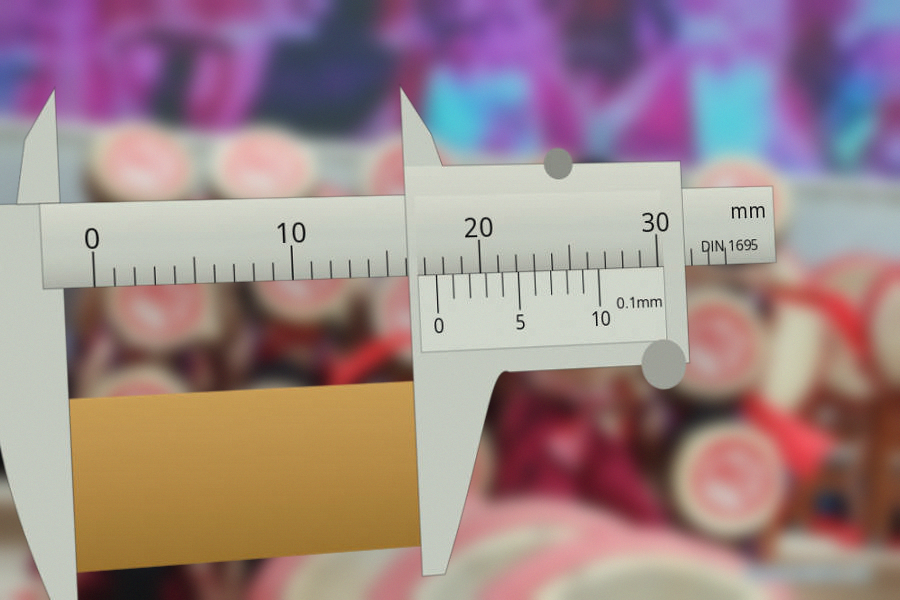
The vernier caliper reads 17.6 mm
